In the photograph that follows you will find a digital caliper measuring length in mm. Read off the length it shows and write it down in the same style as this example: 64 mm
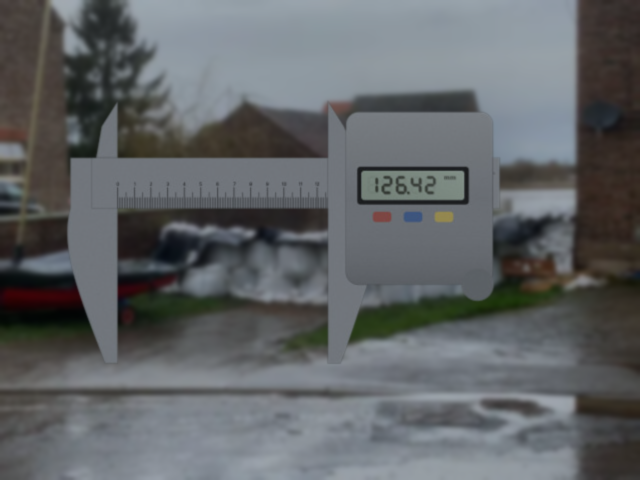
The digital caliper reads 126.42 mm
